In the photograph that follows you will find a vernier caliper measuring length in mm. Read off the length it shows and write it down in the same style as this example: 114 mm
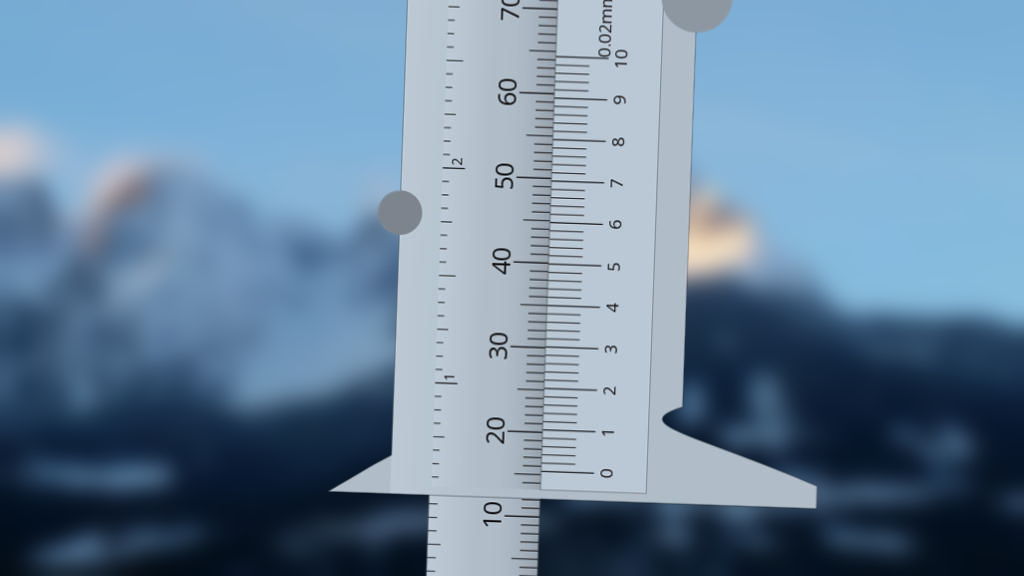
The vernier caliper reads 15.4 mm
